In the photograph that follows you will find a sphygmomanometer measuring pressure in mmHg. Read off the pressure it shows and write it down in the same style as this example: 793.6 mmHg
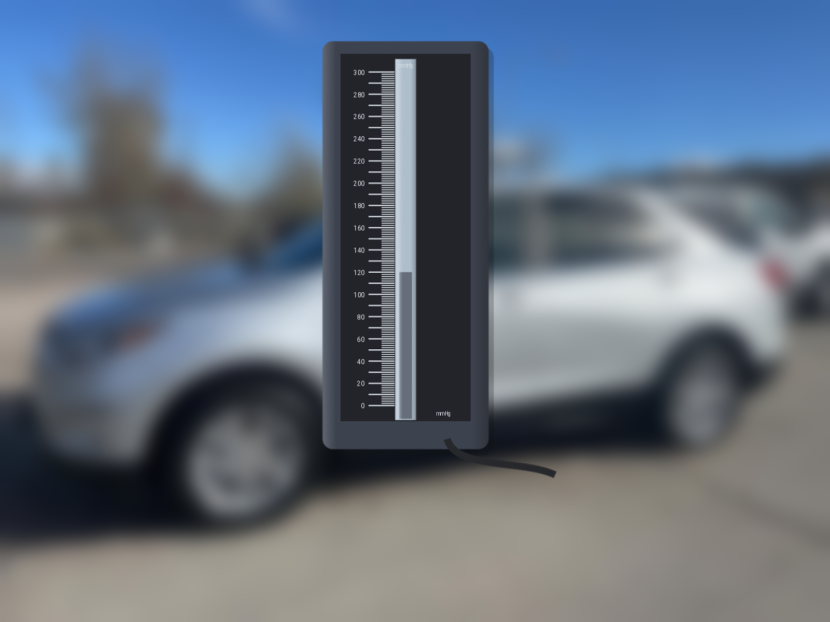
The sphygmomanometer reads 120 mmHg
